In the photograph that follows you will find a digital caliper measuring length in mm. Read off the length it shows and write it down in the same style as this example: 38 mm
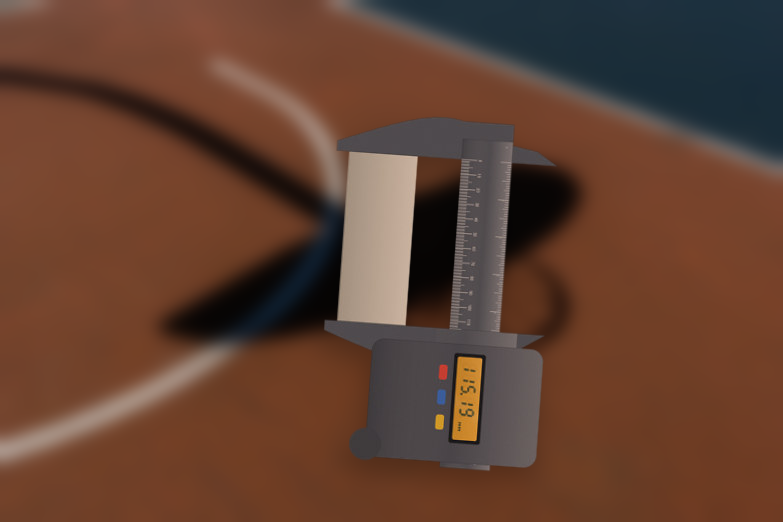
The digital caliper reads 115.19 mm
